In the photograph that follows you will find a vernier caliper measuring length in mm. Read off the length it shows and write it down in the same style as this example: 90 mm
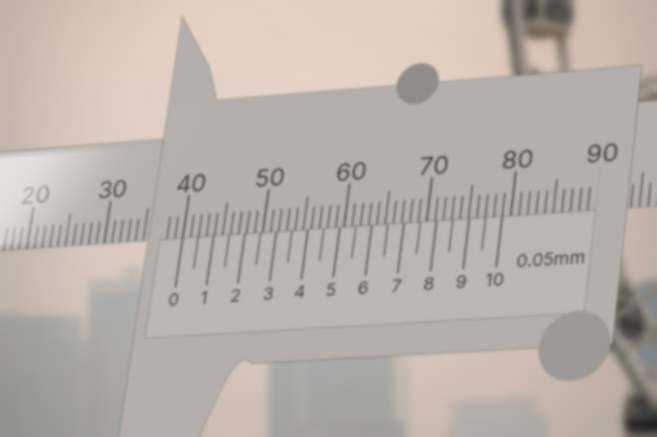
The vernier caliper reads 40.0 mm
